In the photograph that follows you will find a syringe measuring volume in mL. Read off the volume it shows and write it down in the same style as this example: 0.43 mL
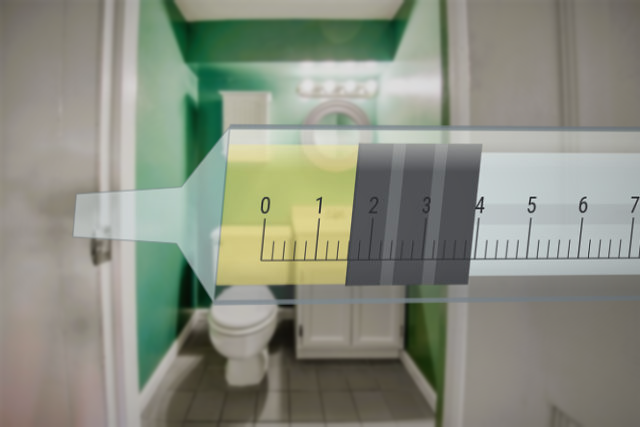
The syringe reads 1.6 mL
